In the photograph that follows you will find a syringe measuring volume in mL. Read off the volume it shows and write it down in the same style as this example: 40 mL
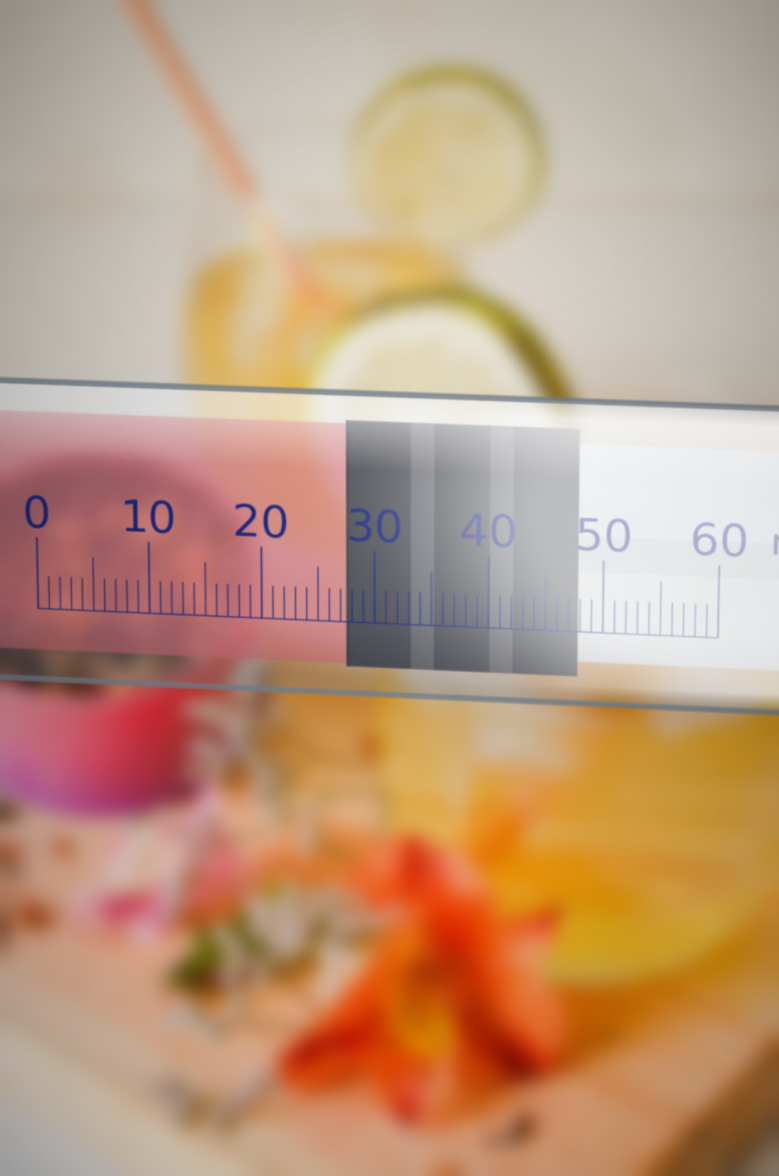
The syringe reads 27.5 mL
